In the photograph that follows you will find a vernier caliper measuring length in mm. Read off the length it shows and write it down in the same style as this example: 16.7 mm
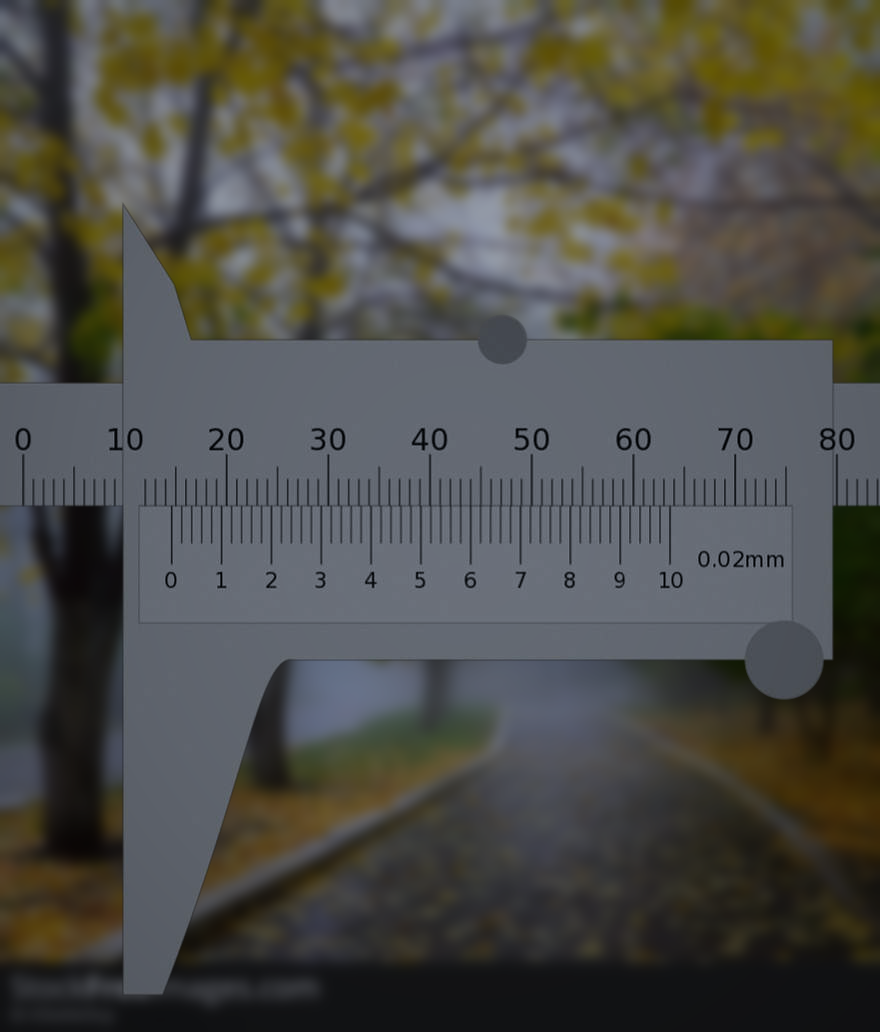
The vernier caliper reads 14.6 mm
